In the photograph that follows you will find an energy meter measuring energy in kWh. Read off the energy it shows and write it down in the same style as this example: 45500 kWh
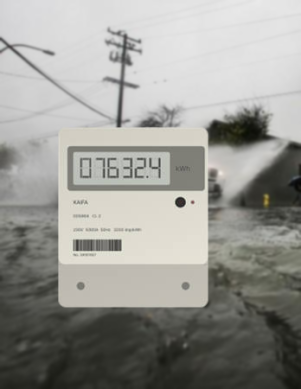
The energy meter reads 7632.4 kWh
